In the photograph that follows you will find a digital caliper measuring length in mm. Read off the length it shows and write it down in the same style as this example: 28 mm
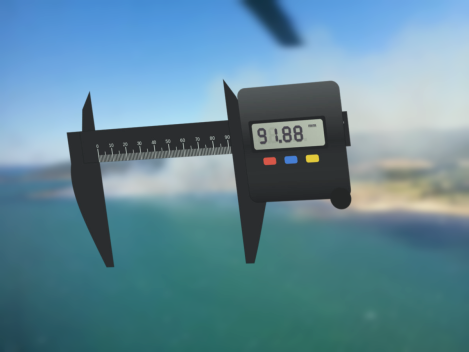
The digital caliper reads 91.88 mm
